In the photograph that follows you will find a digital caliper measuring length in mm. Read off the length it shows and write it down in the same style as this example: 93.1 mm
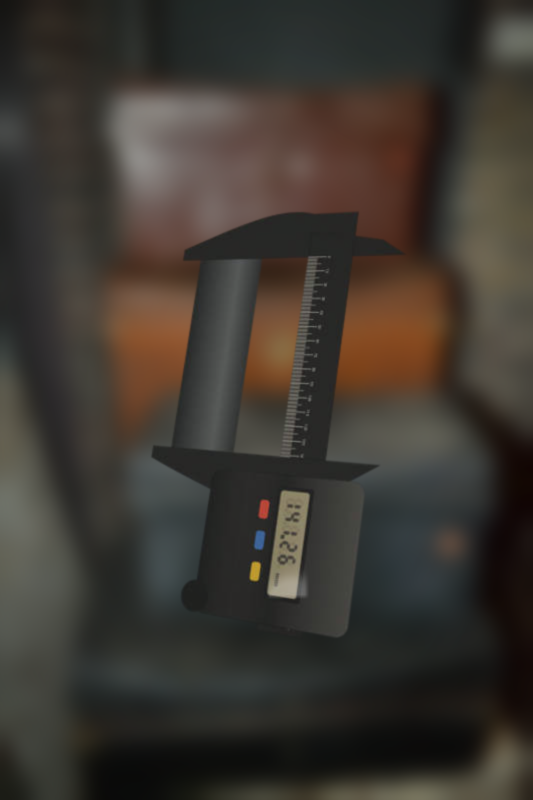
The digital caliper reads 141.26 mm
